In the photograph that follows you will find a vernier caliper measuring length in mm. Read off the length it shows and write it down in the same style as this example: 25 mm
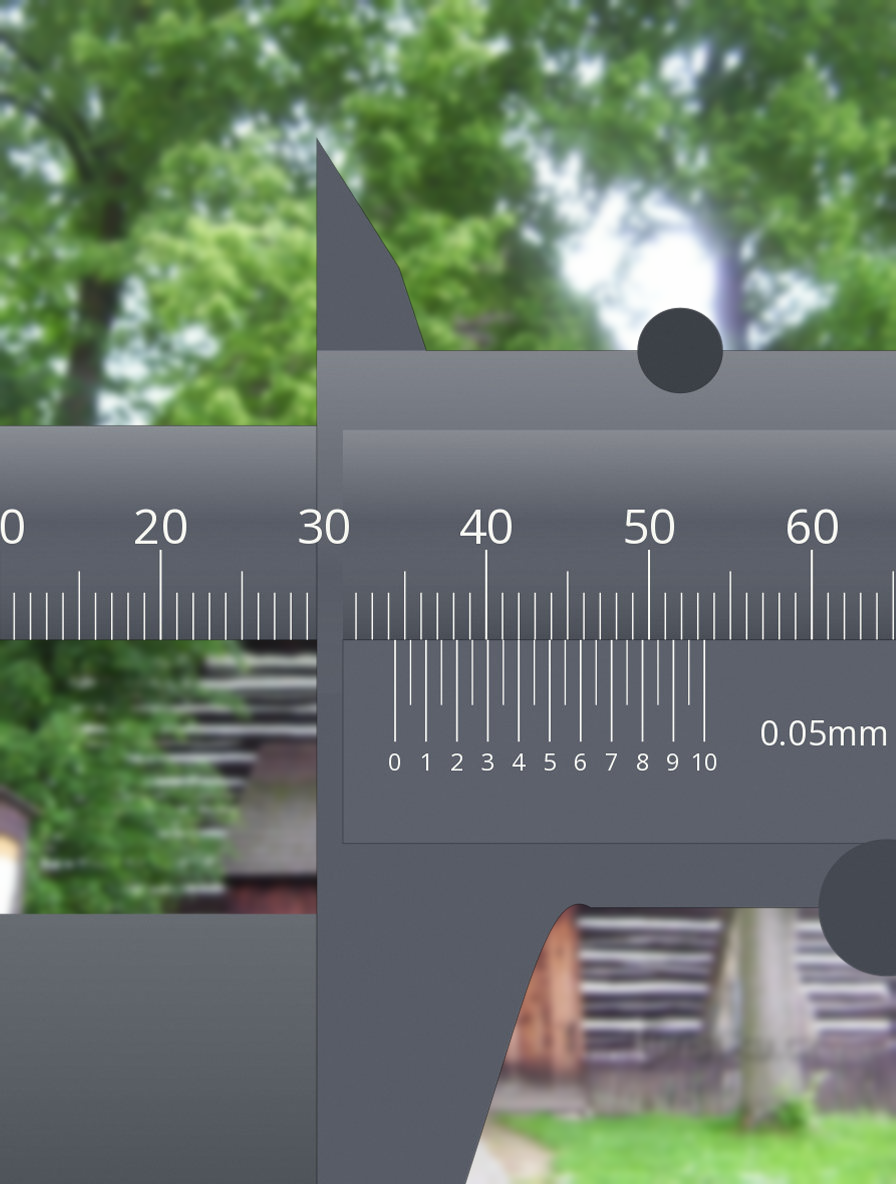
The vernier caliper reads 34.4 mm
